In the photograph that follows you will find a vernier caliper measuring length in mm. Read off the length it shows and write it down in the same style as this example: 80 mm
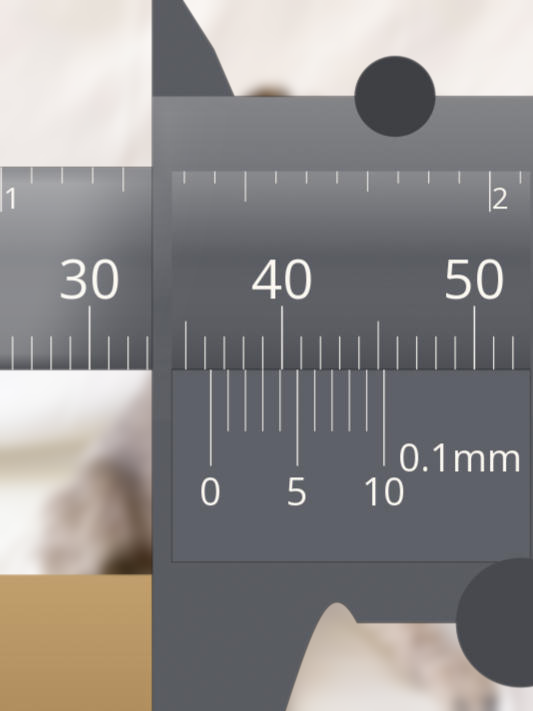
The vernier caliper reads 36.3 mm
